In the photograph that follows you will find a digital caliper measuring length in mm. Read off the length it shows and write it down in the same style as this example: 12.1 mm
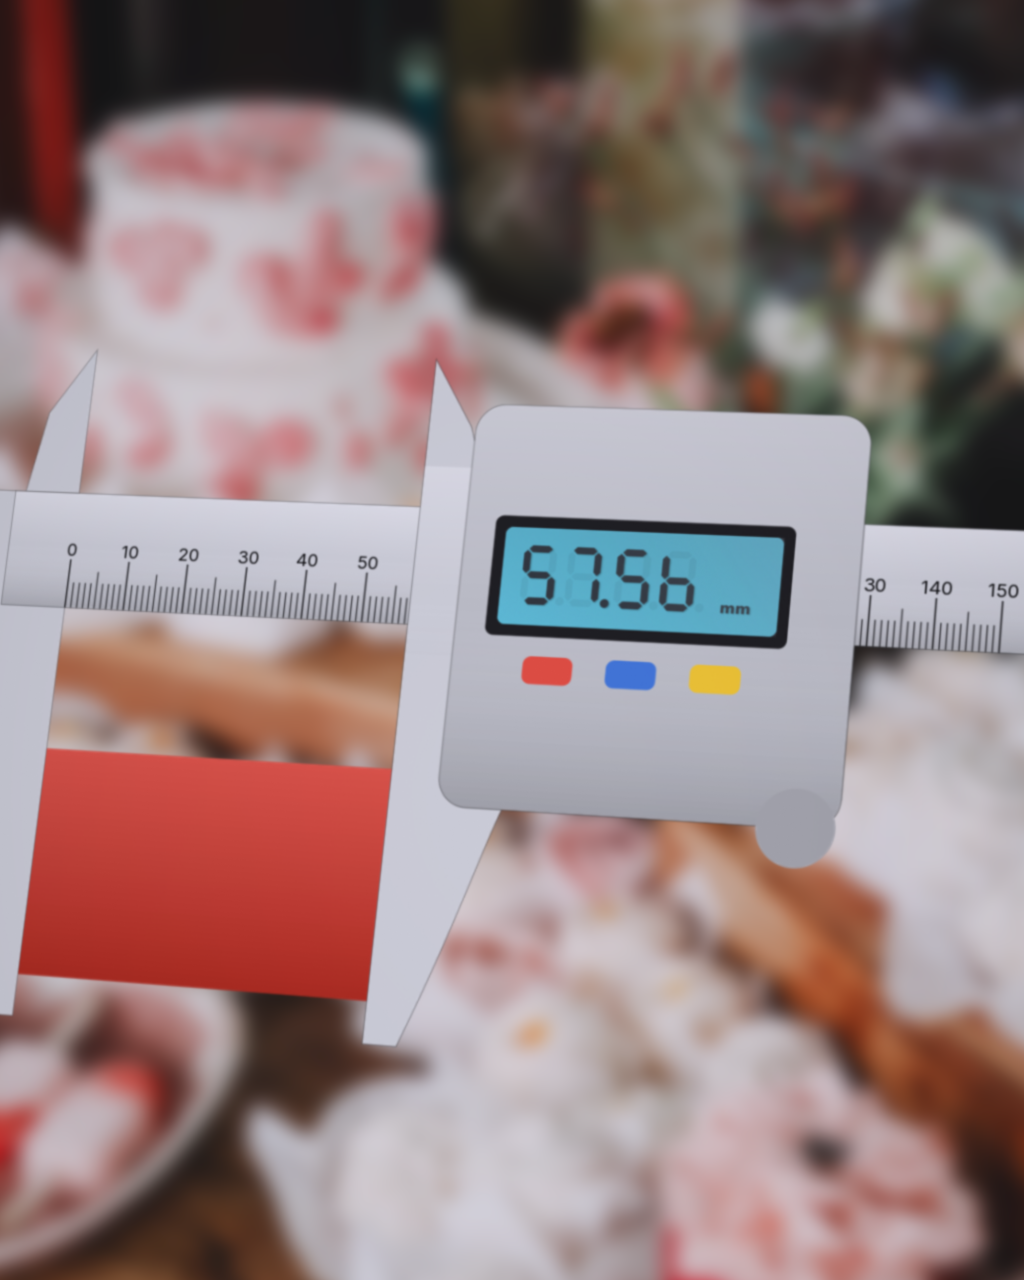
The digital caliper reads 57.56 mm
